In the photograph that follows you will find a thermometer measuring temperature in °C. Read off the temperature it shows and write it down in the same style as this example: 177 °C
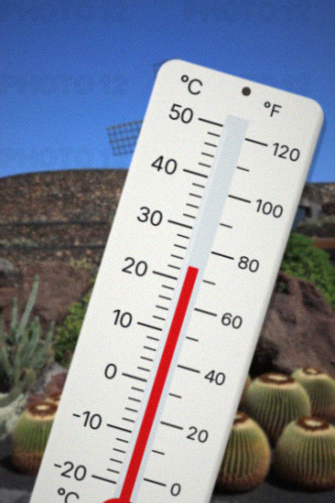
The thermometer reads 23 °C
